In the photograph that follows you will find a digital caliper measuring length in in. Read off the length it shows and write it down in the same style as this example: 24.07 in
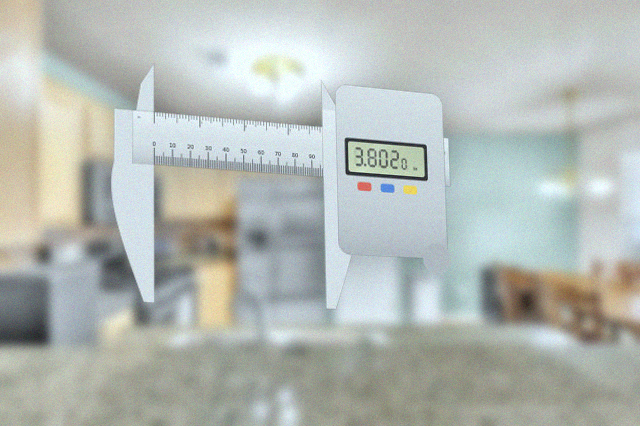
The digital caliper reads 3.8020 in
